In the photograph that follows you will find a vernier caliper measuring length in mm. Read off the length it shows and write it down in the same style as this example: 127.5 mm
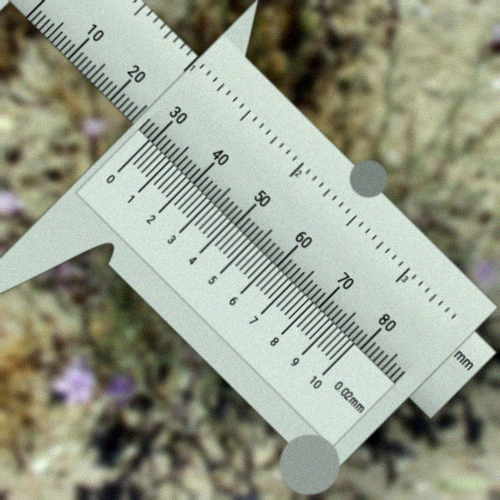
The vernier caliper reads 29.5 mm
